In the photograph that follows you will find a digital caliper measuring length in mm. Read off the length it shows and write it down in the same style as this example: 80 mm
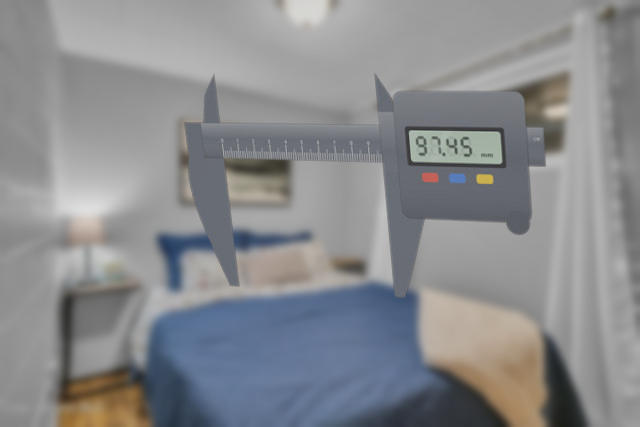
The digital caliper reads 97.45 mm
